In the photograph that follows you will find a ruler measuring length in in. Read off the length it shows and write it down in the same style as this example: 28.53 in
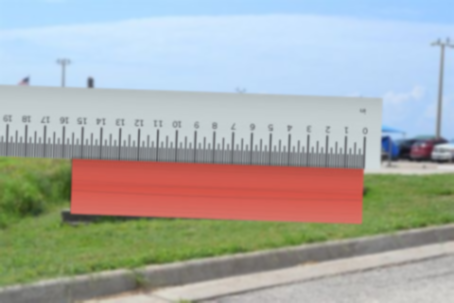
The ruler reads 15.5 in
